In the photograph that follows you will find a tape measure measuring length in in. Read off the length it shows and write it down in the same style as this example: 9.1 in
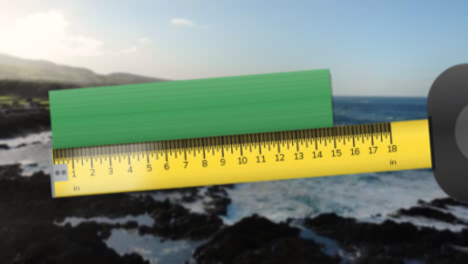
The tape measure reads 15 in
